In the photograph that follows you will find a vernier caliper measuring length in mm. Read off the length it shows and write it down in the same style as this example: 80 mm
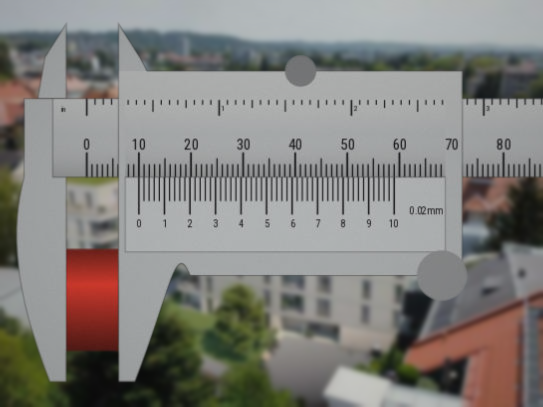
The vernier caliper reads 10.0 mm
